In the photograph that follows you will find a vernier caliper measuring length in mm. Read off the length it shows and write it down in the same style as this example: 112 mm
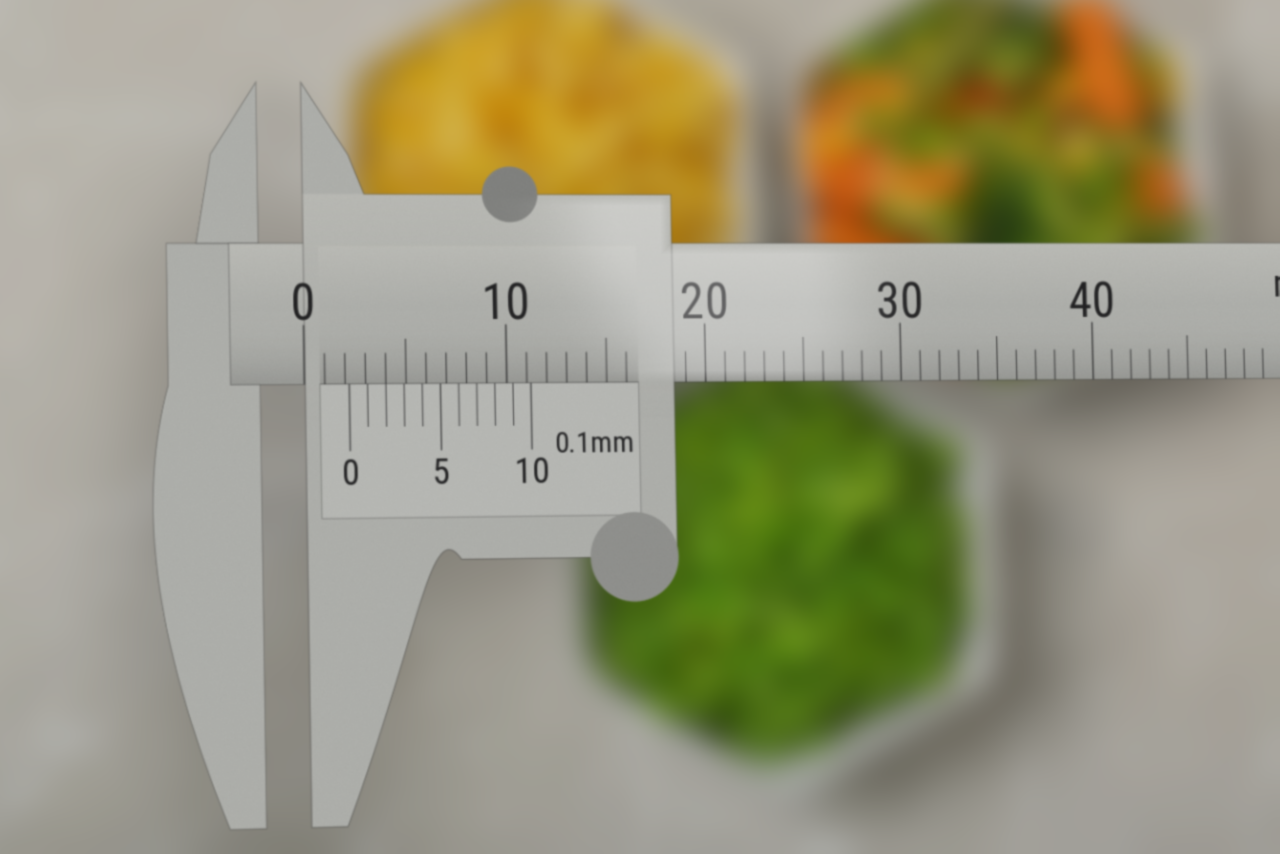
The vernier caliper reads 2.2 mm
